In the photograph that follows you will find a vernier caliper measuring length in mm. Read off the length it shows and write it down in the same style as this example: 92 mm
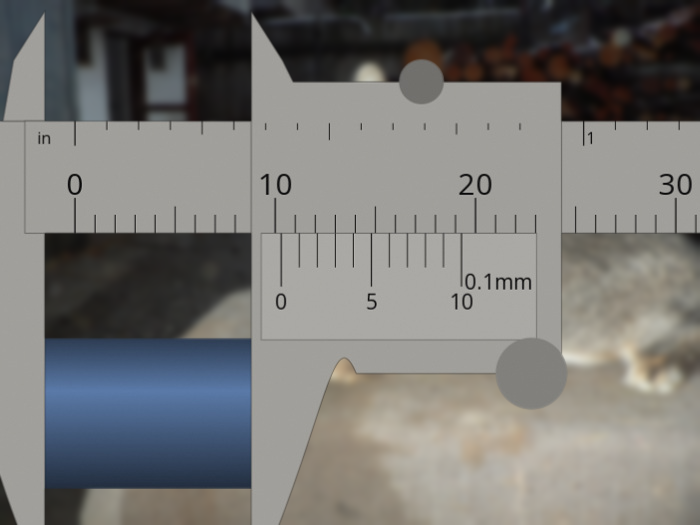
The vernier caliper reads 10.3 mm
